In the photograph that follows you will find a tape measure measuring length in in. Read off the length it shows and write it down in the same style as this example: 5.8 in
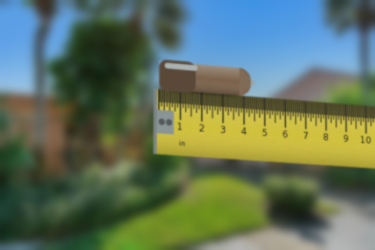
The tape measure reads 4.5 in
